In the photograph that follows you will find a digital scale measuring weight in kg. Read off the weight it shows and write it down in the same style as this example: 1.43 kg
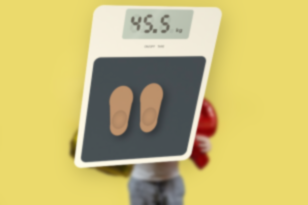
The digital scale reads 45.5 kg
